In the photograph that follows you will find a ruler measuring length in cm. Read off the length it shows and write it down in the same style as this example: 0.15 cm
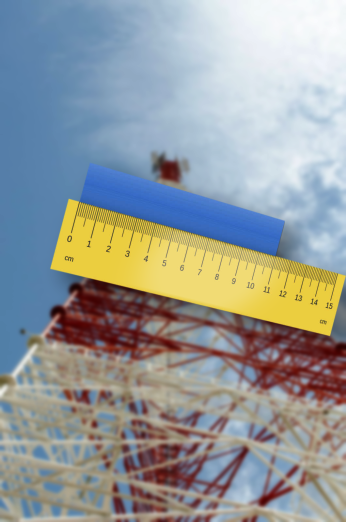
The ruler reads 11 cm
